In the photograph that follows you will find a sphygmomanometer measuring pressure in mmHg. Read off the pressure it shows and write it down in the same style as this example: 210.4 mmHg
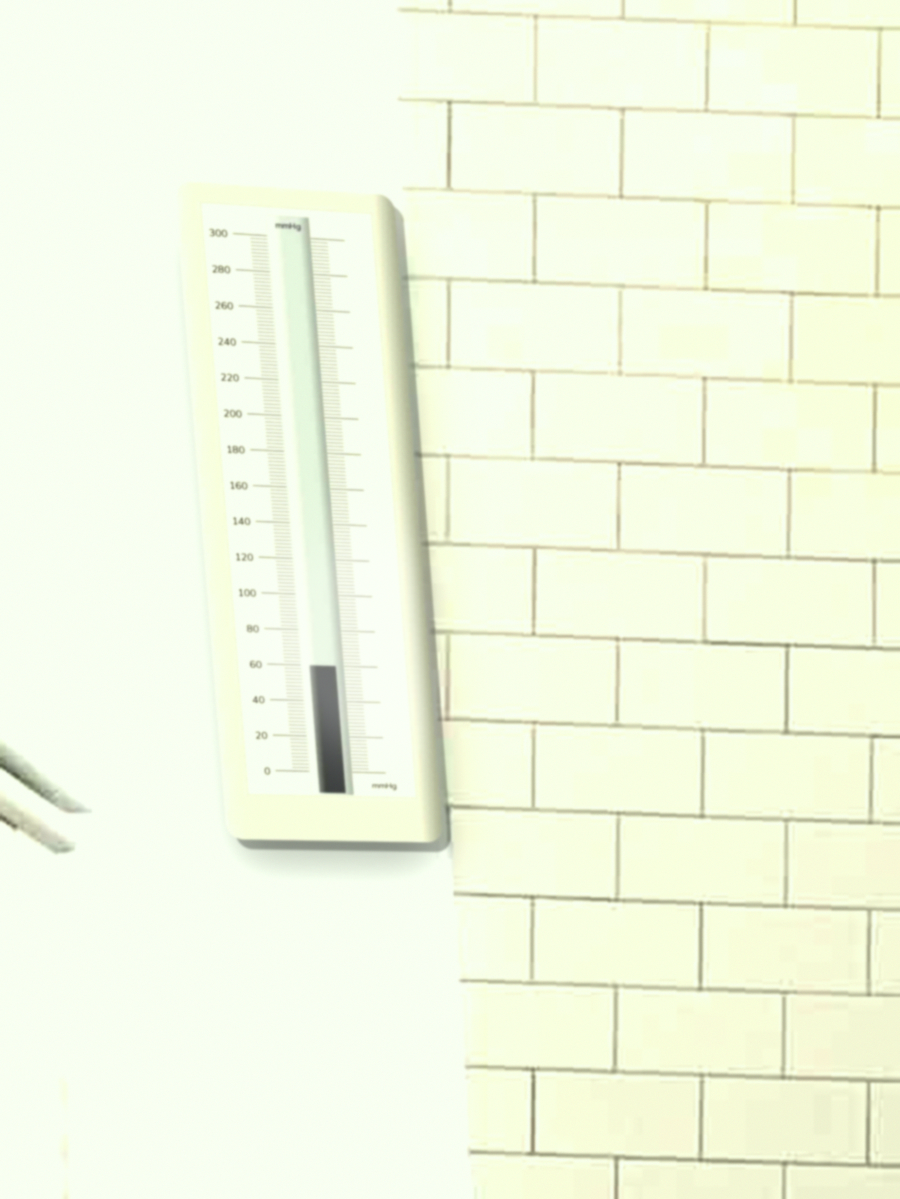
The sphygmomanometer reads 60 mmHg
